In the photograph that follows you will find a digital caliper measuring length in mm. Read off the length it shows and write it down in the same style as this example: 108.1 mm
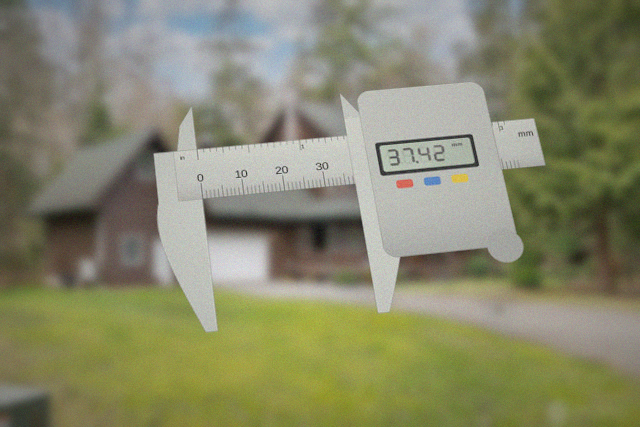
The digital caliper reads 37.42 mm
